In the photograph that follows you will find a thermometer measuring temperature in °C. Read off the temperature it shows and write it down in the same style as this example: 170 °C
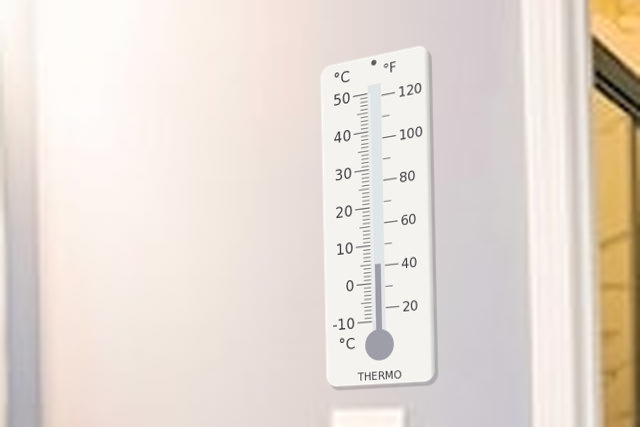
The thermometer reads 5 °C
